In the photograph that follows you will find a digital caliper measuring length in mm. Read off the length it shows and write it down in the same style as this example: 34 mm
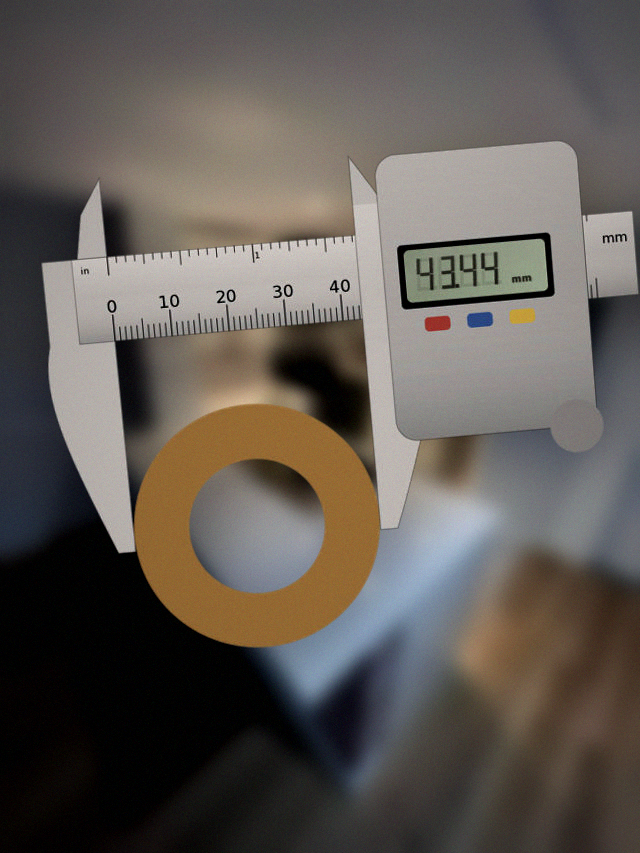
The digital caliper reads 43.44 mm
